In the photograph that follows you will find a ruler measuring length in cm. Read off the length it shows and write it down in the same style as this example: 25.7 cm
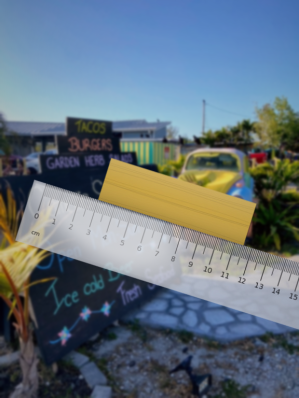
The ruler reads 8.5 cm
